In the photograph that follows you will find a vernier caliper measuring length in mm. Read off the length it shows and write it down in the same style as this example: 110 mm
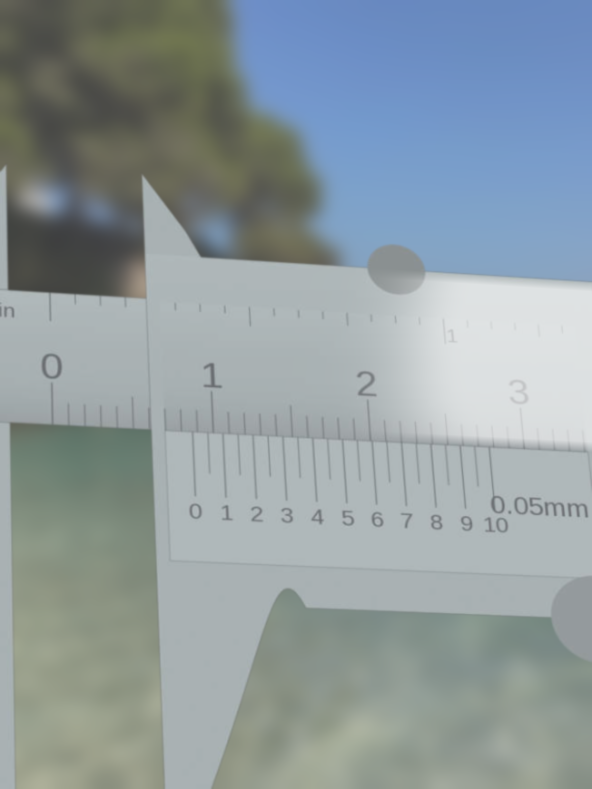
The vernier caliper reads 8.7 mm
